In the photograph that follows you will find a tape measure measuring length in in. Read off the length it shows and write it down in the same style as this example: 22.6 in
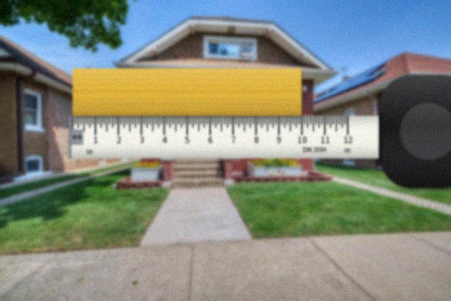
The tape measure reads 10 in
